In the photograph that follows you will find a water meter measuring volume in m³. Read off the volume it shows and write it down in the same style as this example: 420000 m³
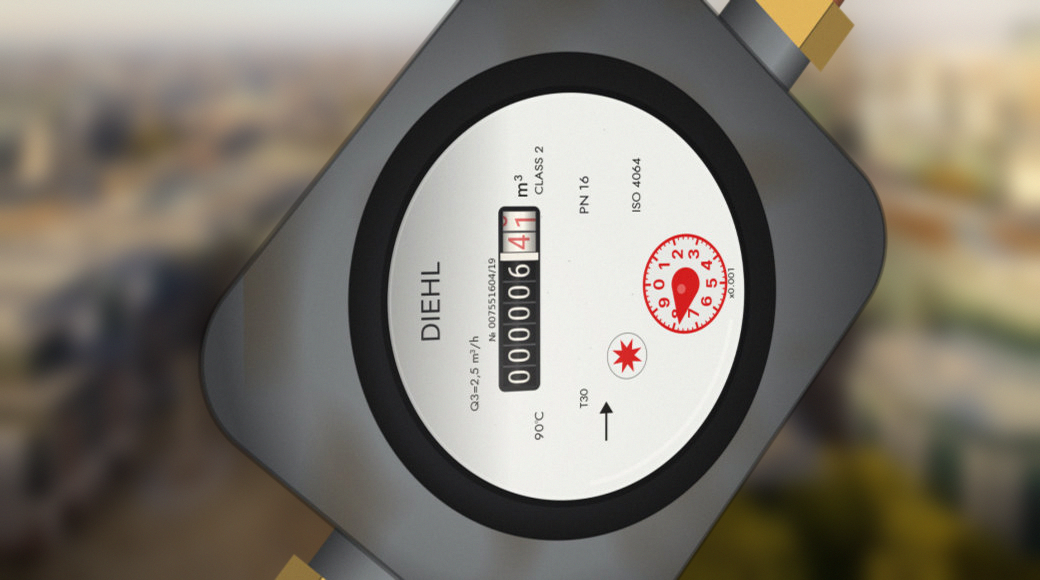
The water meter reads 6.407 m³
